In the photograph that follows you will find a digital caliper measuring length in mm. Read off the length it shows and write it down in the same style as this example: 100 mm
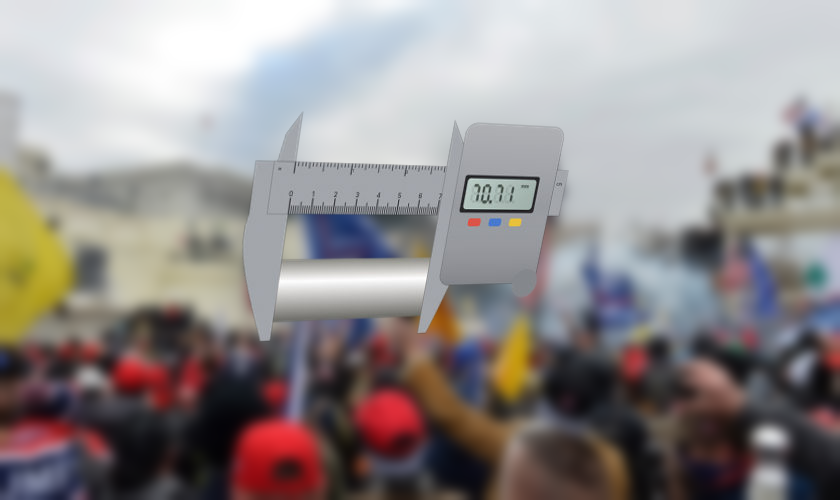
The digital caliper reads 70.71 mm
